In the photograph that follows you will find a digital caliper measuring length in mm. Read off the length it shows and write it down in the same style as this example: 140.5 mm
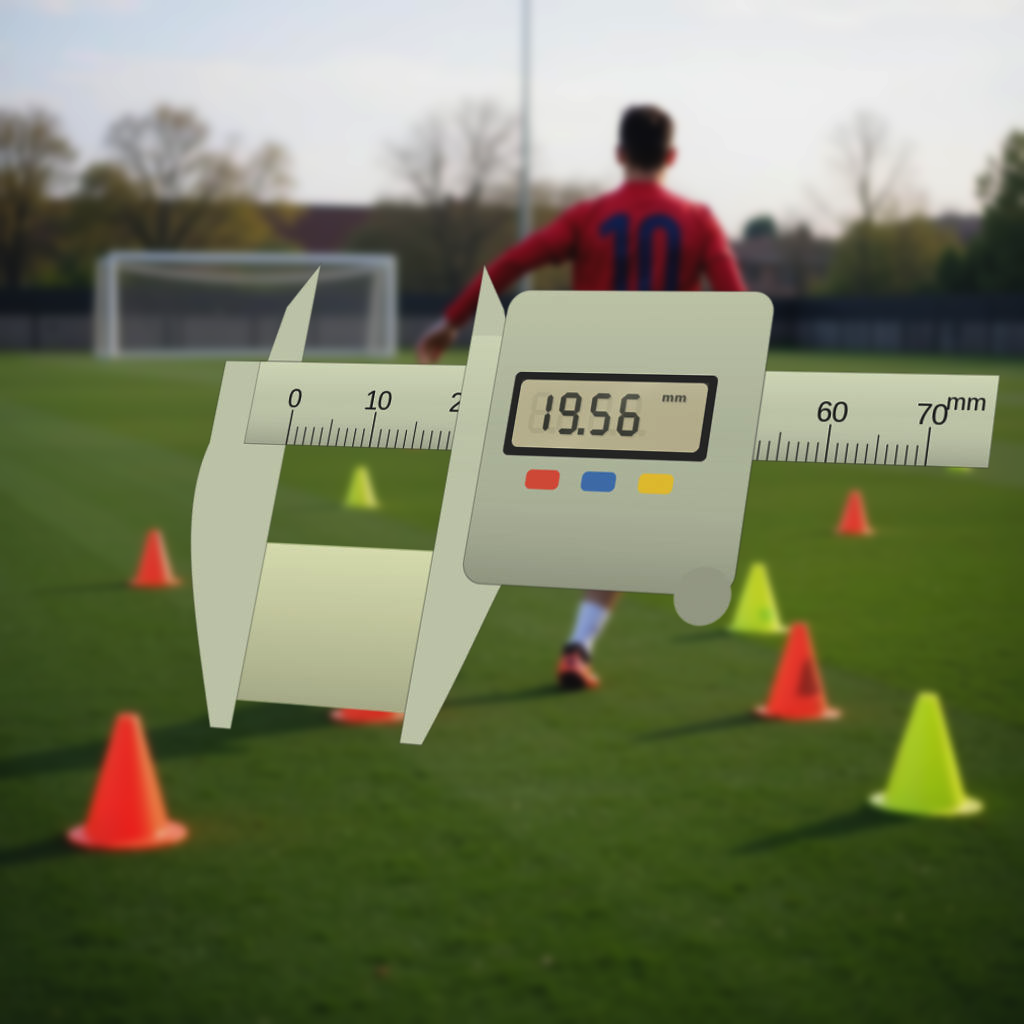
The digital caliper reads 19.56 mm
